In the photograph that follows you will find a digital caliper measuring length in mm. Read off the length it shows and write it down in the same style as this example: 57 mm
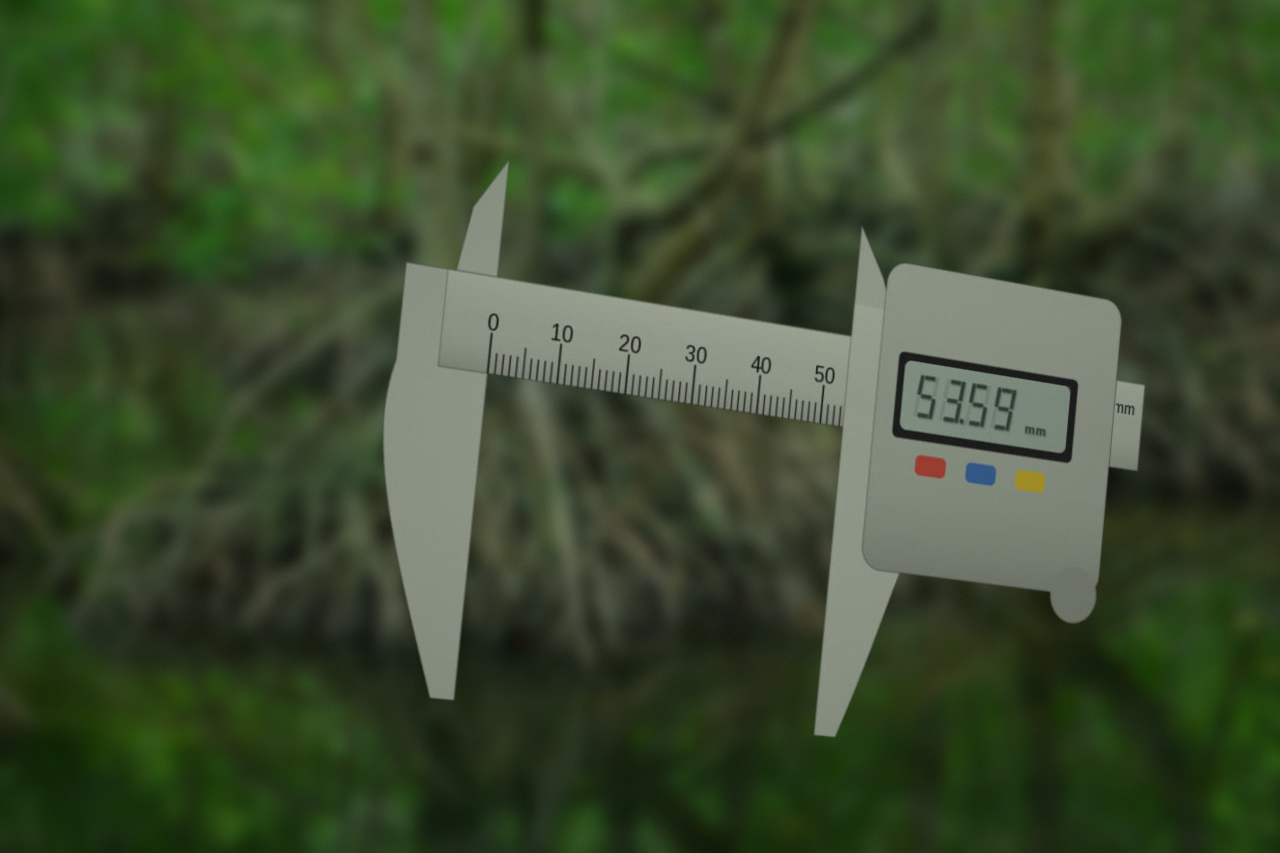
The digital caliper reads 53.59 mm
